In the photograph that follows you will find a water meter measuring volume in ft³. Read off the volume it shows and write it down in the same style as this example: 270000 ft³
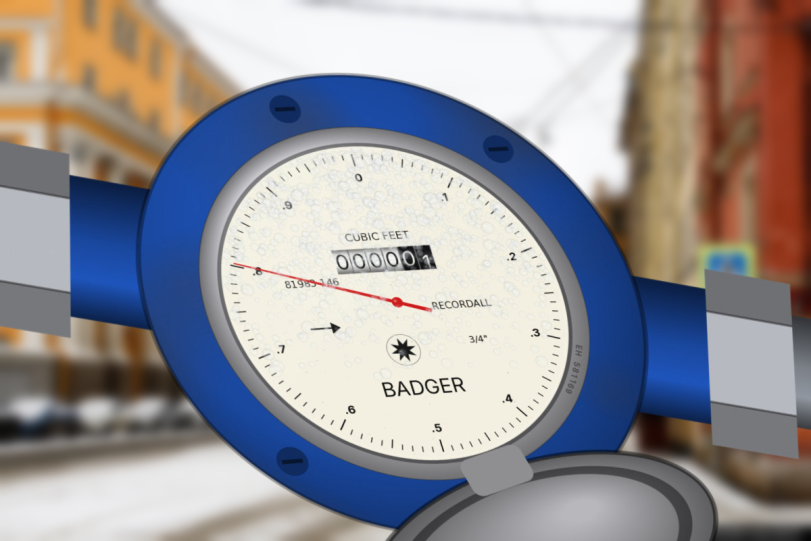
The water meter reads 0.80 ft³
